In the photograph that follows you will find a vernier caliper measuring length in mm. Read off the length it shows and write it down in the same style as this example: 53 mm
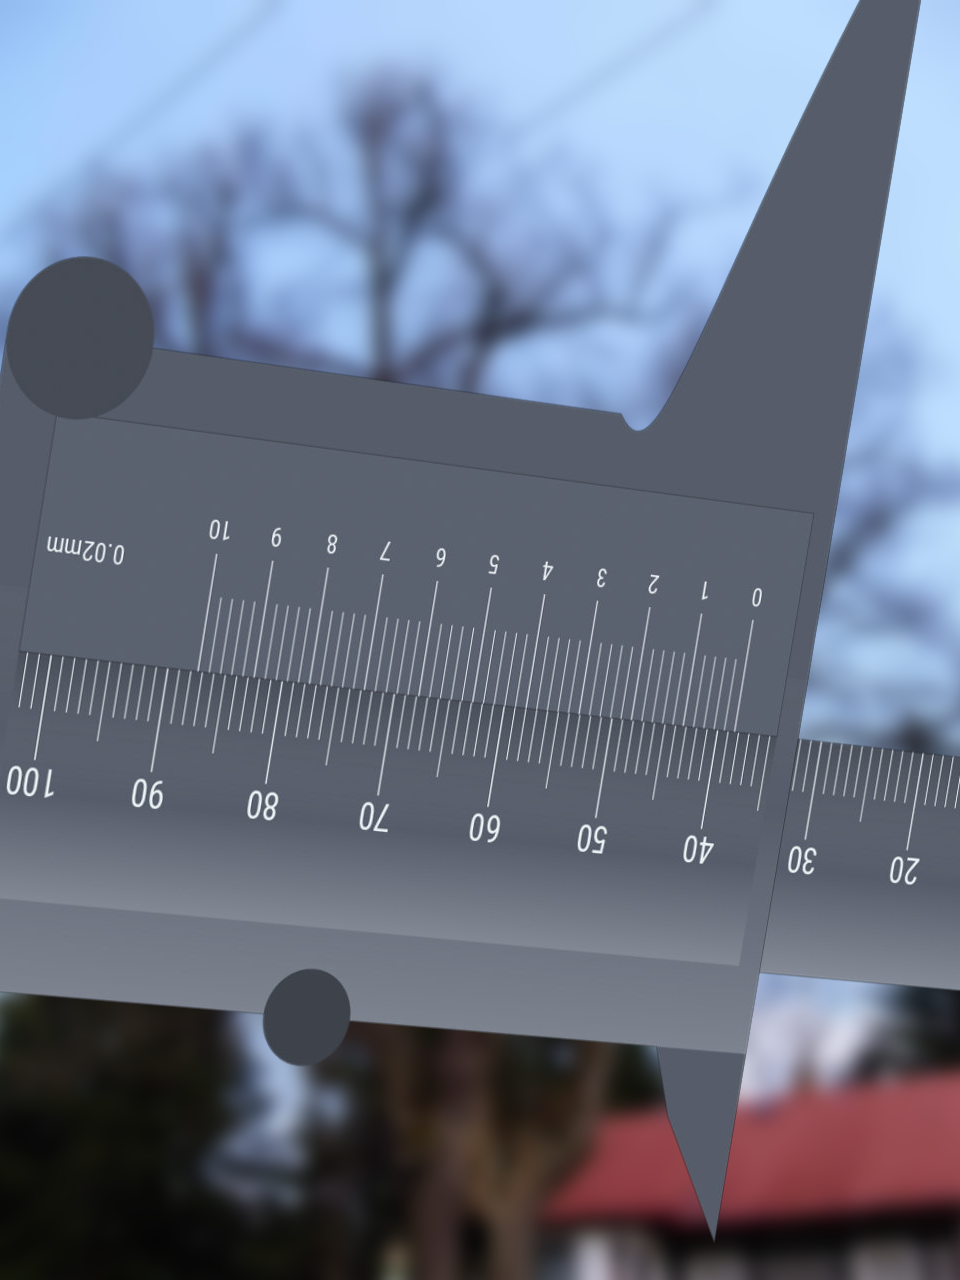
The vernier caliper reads 38.4 mm
